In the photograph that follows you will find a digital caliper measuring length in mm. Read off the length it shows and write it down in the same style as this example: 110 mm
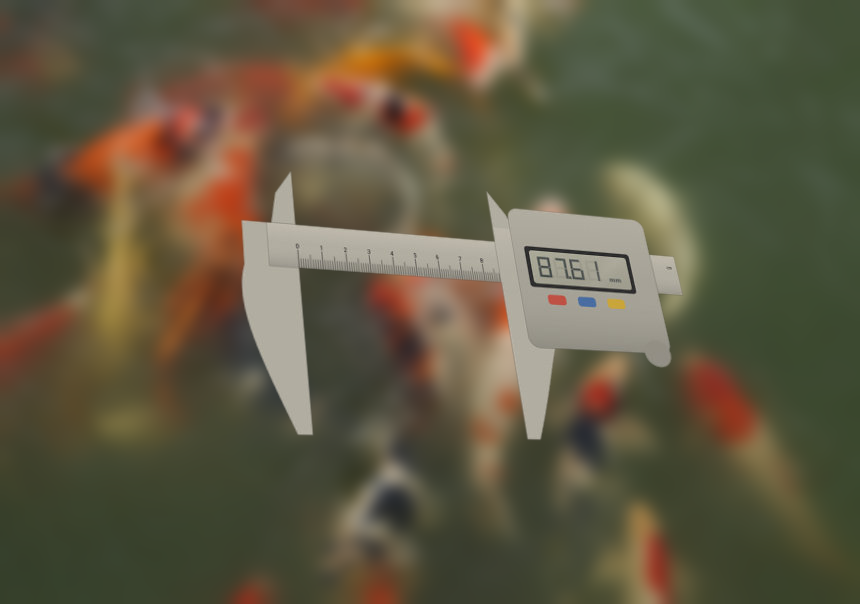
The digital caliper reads 87.61 mm
